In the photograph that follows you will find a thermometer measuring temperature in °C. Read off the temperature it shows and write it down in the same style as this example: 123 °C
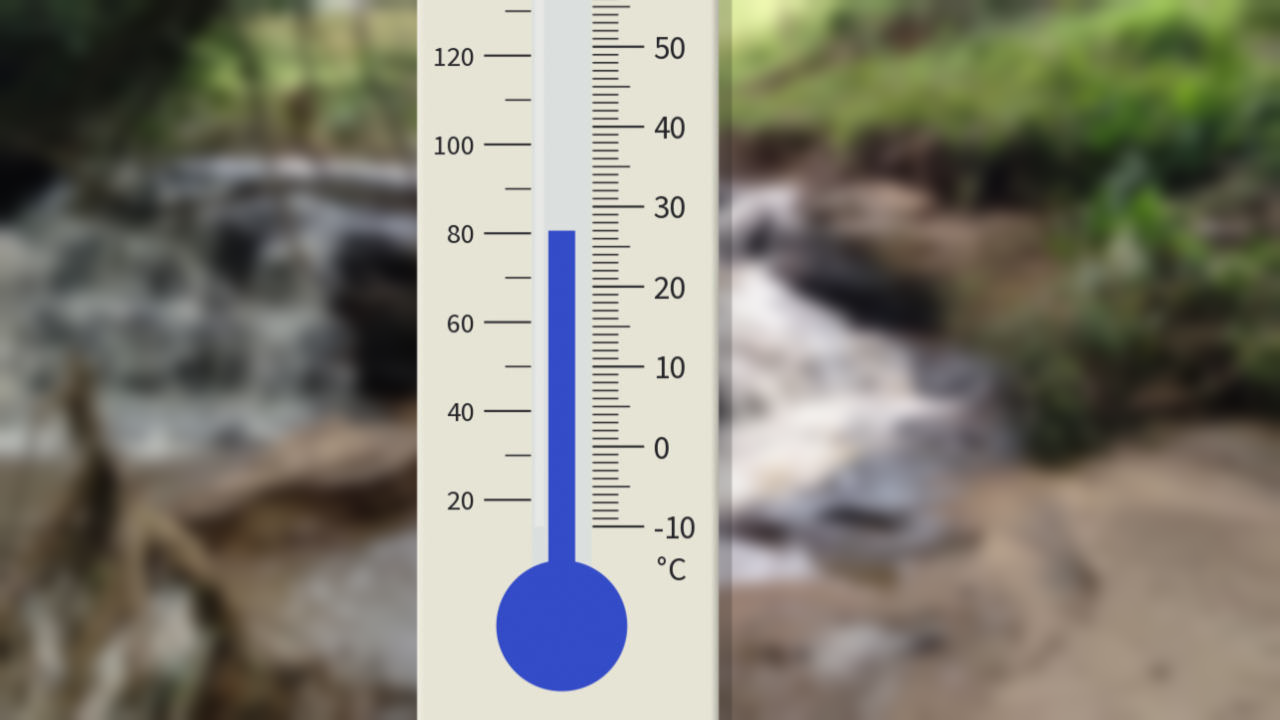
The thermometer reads 27 °C
